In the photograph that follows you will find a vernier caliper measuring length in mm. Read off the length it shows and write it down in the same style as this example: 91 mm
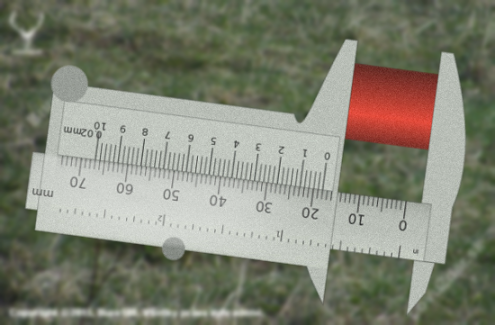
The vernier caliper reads 18.0 mm
